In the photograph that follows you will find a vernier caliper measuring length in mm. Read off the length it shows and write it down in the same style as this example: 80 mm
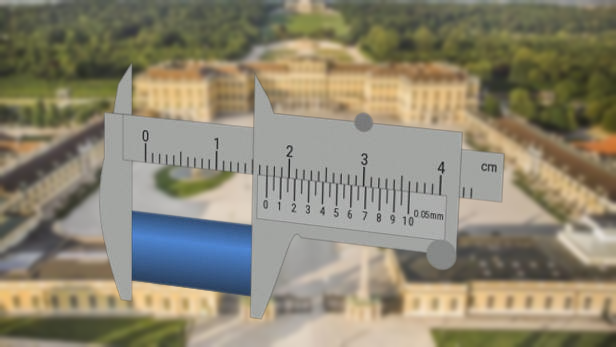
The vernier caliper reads 17.0 mm
